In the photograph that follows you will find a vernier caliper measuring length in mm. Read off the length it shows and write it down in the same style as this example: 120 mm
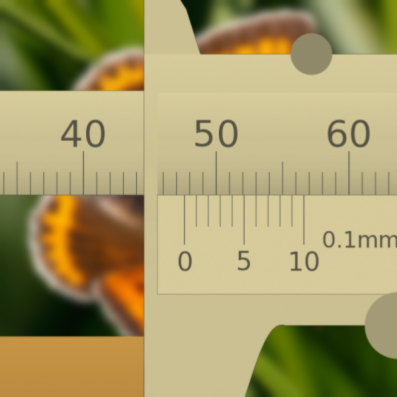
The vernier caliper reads 47.6 mm
